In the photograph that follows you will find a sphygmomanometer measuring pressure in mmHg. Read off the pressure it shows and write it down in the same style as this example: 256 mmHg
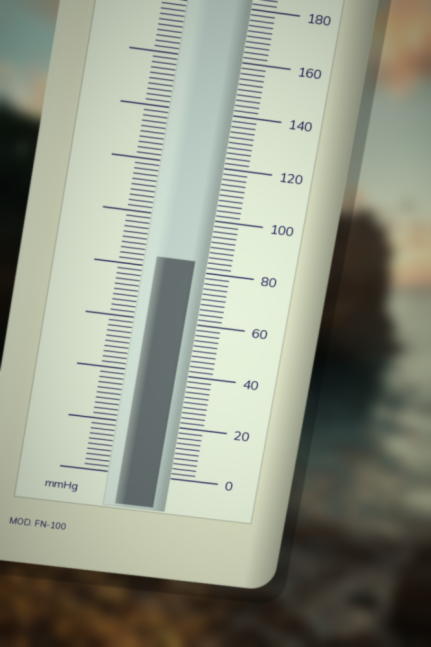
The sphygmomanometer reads 84 mmHg
